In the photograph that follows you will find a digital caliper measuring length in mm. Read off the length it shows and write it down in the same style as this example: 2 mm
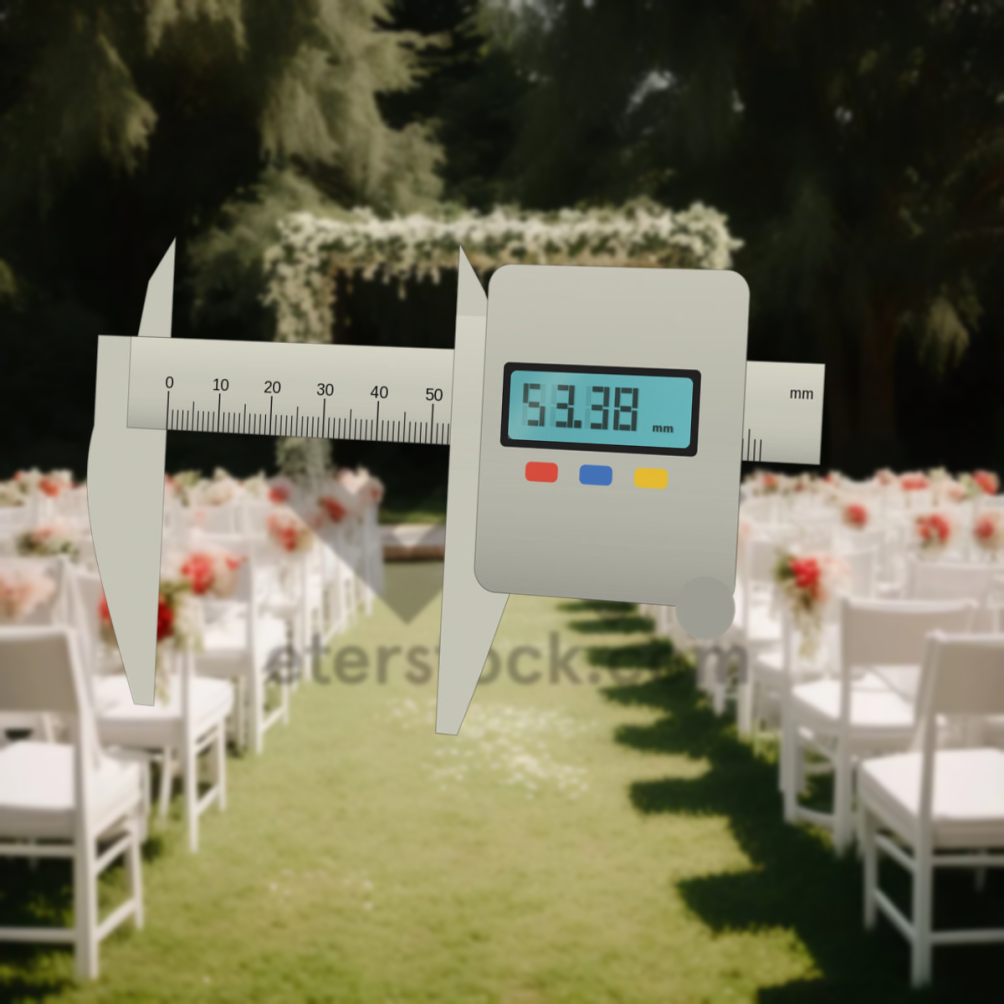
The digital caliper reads 53.38 mm
